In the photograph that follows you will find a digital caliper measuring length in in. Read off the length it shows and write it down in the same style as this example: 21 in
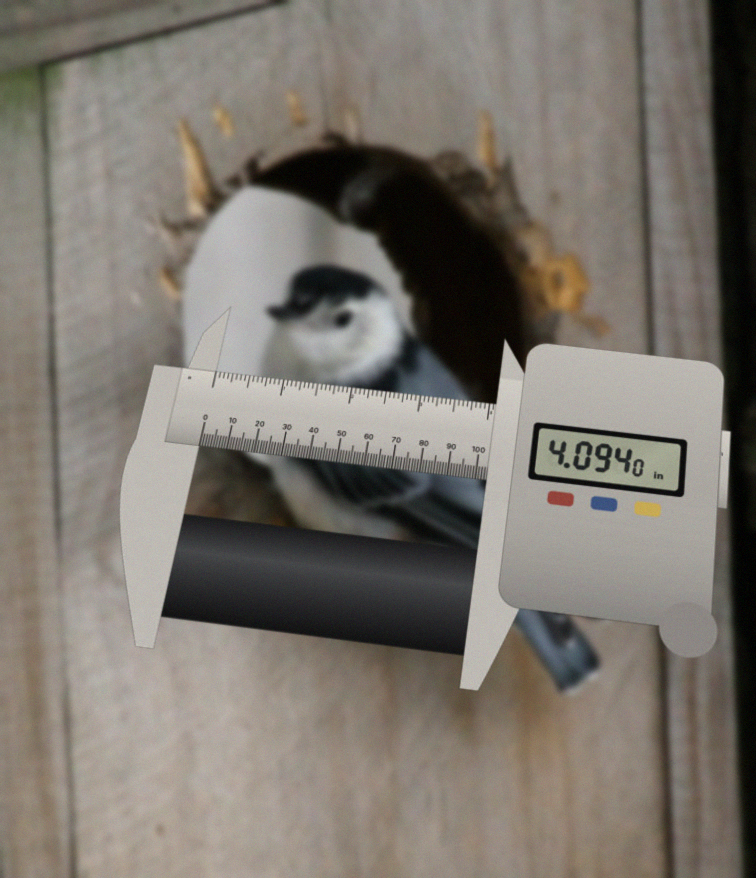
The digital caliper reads 4.0940 in
